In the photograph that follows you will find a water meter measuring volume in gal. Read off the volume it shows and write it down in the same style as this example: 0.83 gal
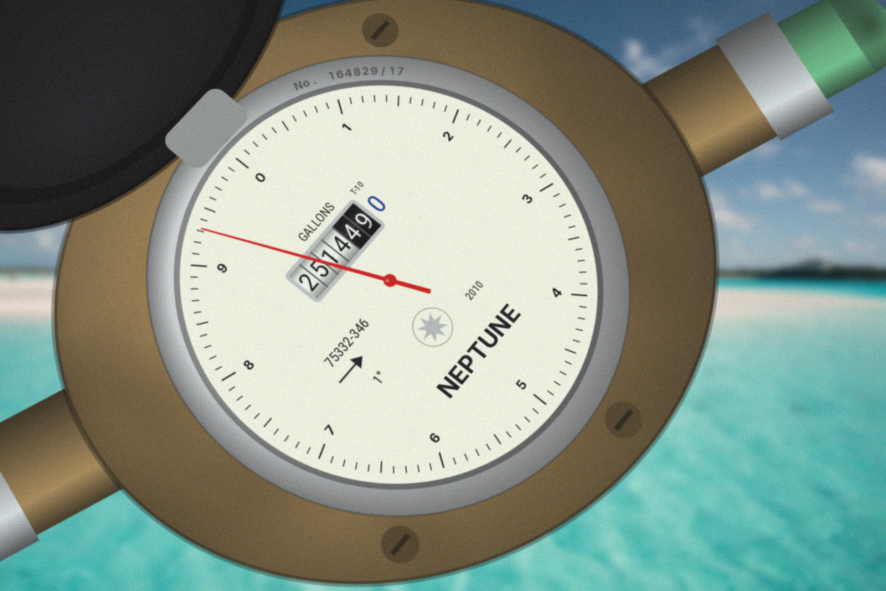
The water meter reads 2514489.3 gal
